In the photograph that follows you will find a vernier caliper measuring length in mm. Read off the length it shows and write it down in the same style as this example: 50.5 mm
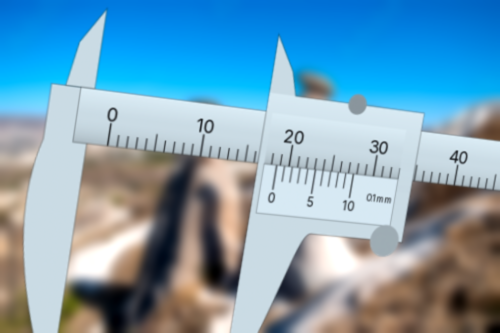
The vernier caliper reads 18.6 mm
